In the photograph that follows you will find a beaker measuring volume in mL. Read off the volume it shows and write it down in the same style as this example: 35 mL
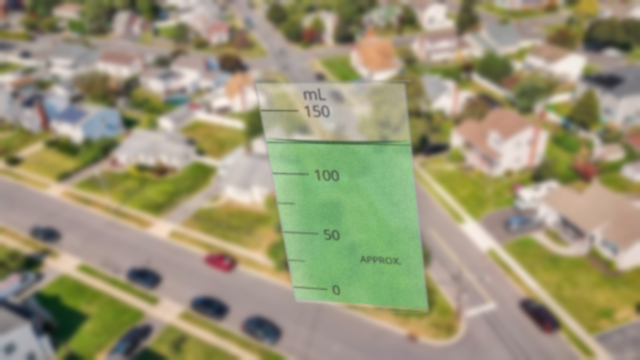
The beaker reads 125 mL
